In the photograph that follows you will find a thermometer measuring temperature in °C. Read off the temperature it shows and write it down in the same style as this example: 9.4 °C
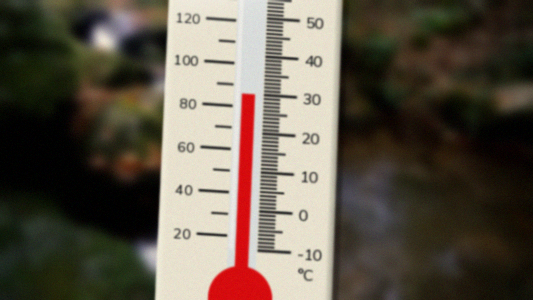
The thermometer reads 30 °C
